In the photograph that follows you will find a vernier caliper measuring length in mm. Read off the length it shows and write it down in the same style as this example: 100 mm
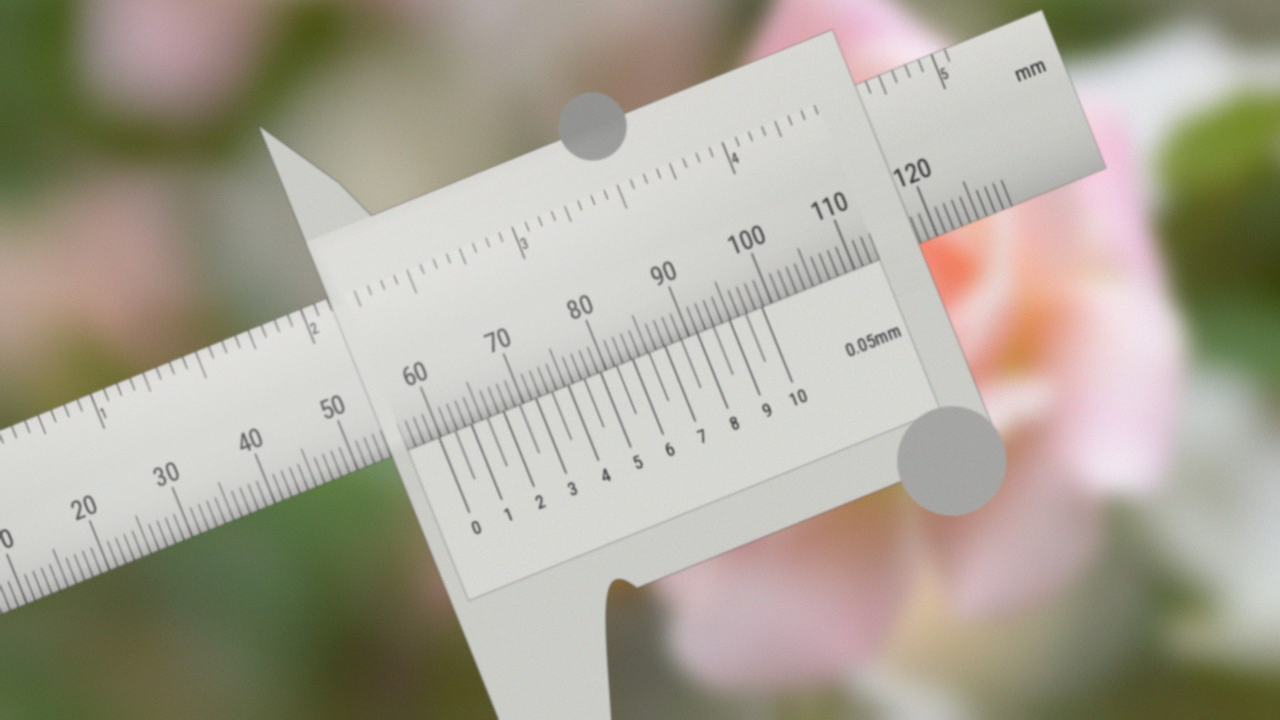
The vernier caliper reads 59.8 mm
